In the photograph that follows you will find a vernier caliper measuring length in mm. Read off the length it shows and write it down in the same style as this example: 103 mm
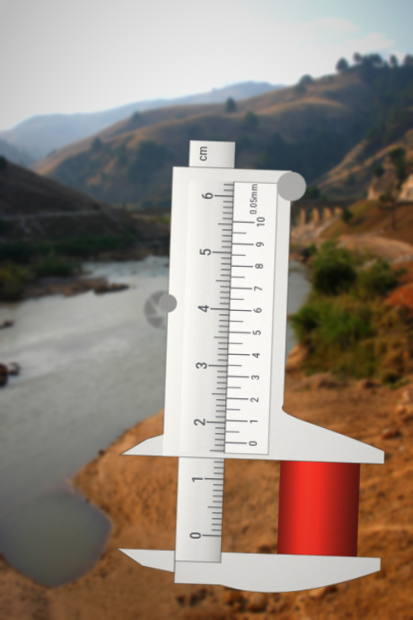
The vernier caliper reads 16.5 mm
